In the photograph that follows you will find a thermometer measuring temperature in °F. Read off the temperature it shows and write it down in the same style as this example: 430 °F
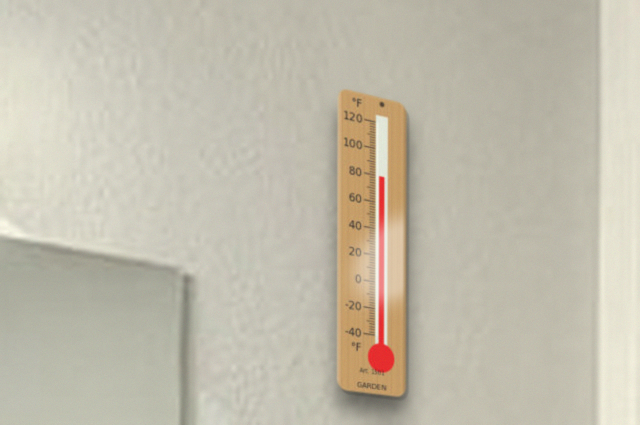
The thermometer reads 80 °F
